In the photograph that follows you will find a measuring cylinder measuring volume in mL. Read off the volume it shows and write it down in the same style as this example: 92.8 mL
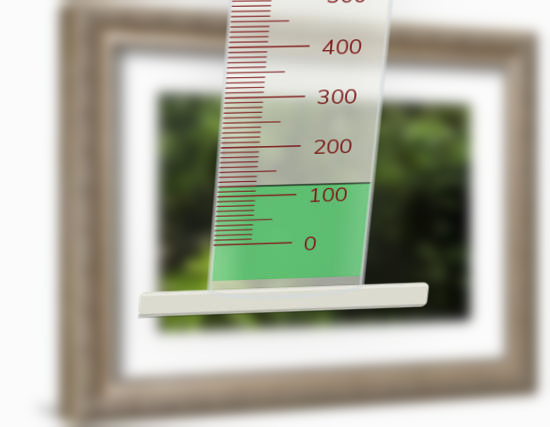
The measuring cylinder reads 120 mL
